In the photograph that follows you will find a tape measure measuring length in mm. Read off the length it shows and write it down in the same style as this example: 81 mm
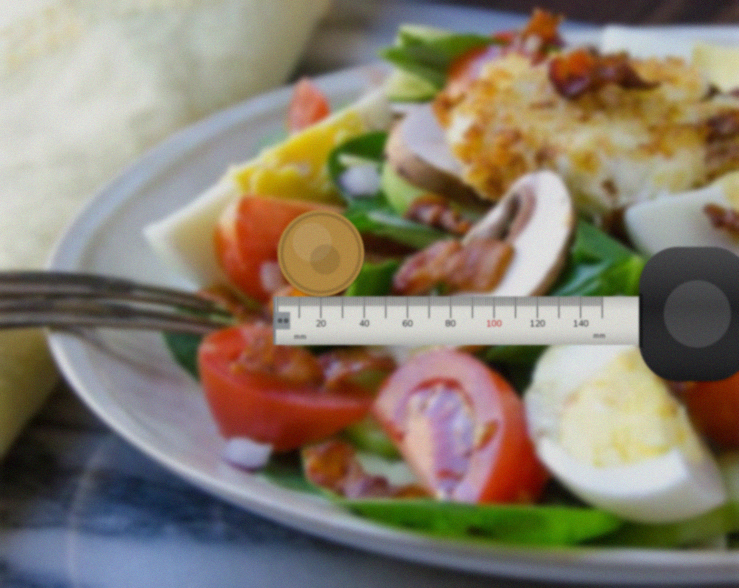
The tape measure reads 40 mm
